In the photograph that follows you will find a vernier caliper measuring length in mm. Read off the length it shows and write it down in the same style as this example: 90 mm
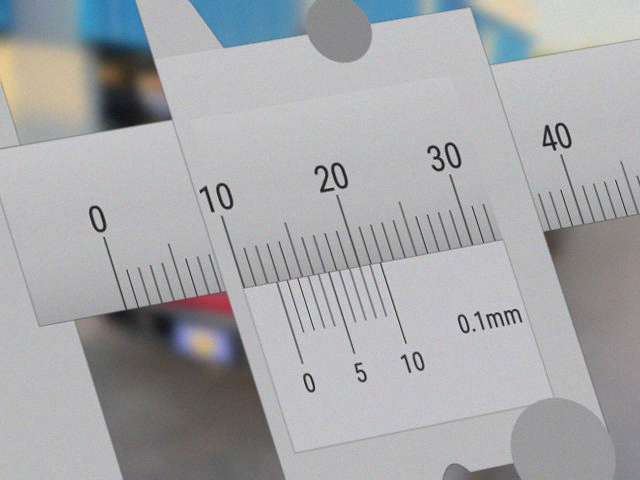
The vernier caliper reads 12.8 mm
